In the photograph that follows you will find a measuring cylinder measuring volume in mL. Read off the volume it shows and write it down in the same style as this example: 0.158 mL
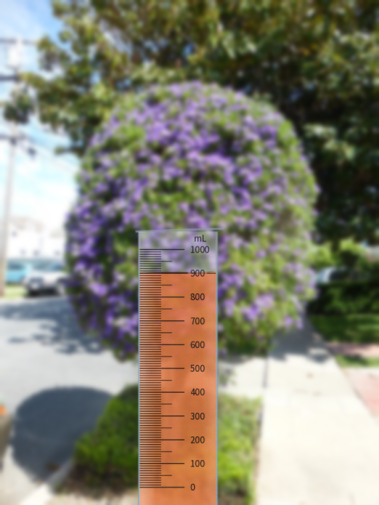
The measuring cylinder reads 900 mL
